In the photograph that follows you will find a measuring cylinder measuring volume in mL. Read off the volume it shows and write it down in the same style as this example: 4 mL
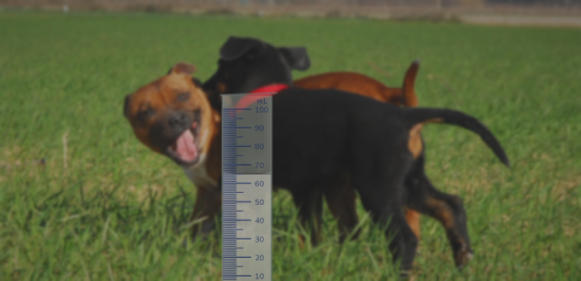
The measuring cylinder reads 65 mL
